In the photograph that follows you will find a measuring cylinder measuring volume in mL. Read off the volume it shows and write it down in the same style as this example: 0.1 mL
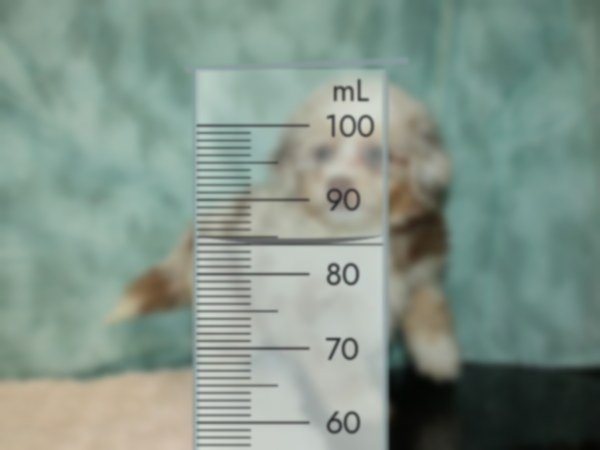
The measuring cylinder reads 84 mL
